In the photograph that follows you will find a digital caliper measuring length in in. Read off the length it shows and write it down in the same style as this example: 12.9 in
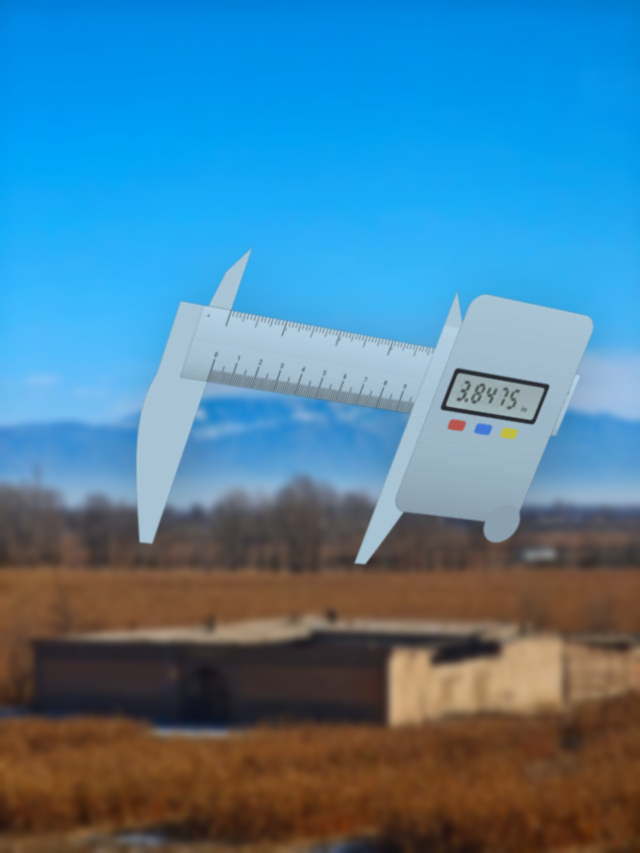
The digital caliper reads 3.8475 in
